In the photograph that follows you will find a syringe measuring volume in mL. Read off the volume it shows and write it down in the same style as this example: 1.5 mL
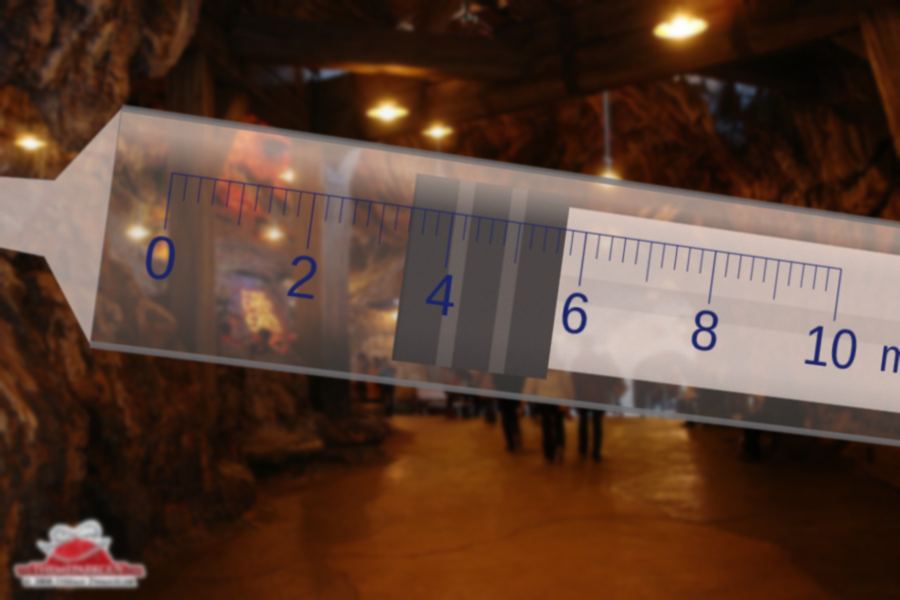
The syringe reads 3.4 mL
